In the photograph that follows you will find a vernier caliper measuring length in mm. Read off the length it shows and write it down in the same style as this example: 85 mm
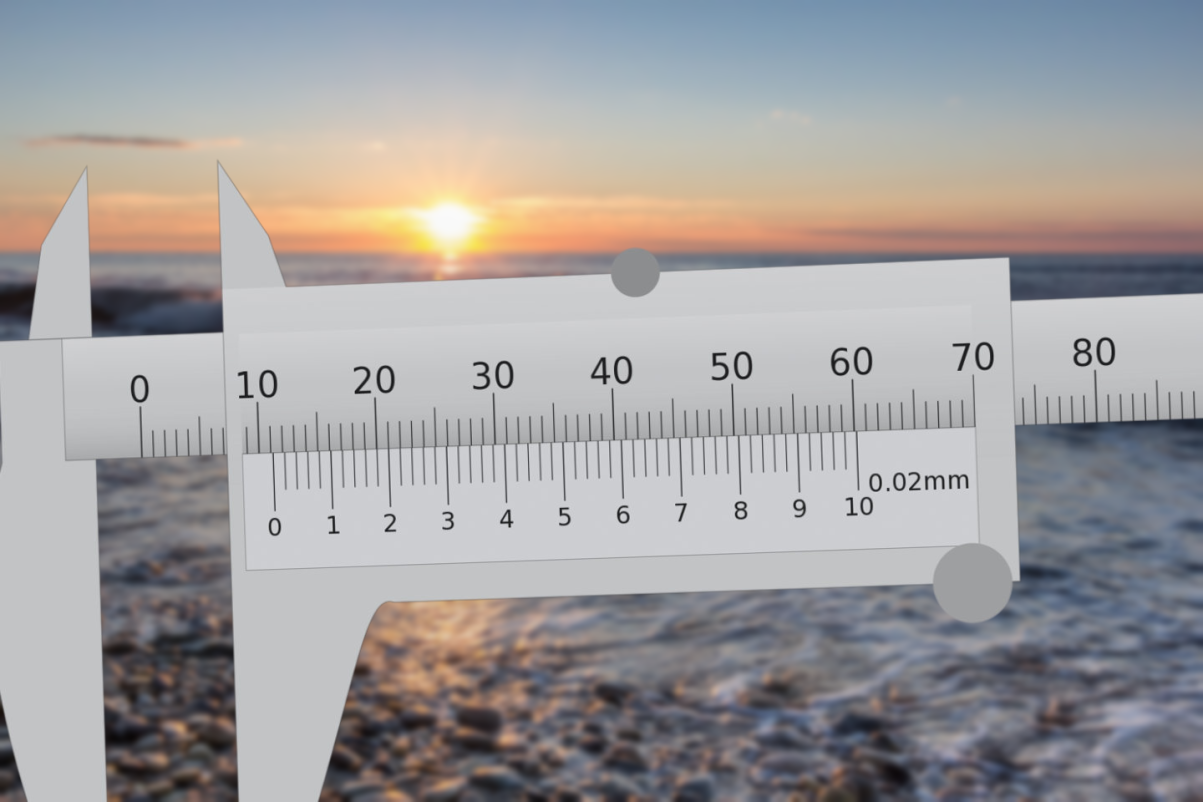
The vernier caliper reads 11.2 mm
